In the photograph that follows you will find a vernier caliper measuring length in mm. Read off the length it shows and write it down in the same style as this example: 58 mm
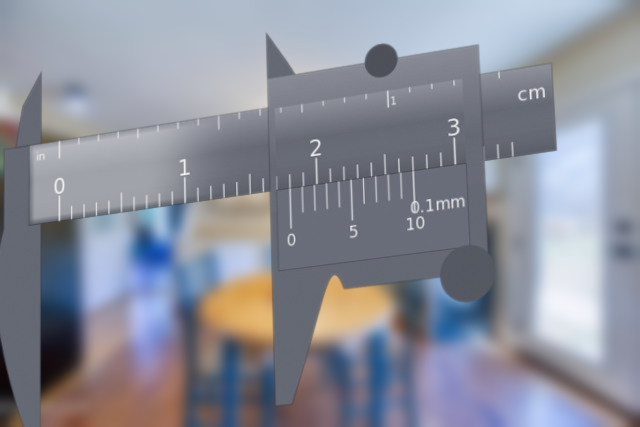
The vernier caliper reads 18.0 mm
